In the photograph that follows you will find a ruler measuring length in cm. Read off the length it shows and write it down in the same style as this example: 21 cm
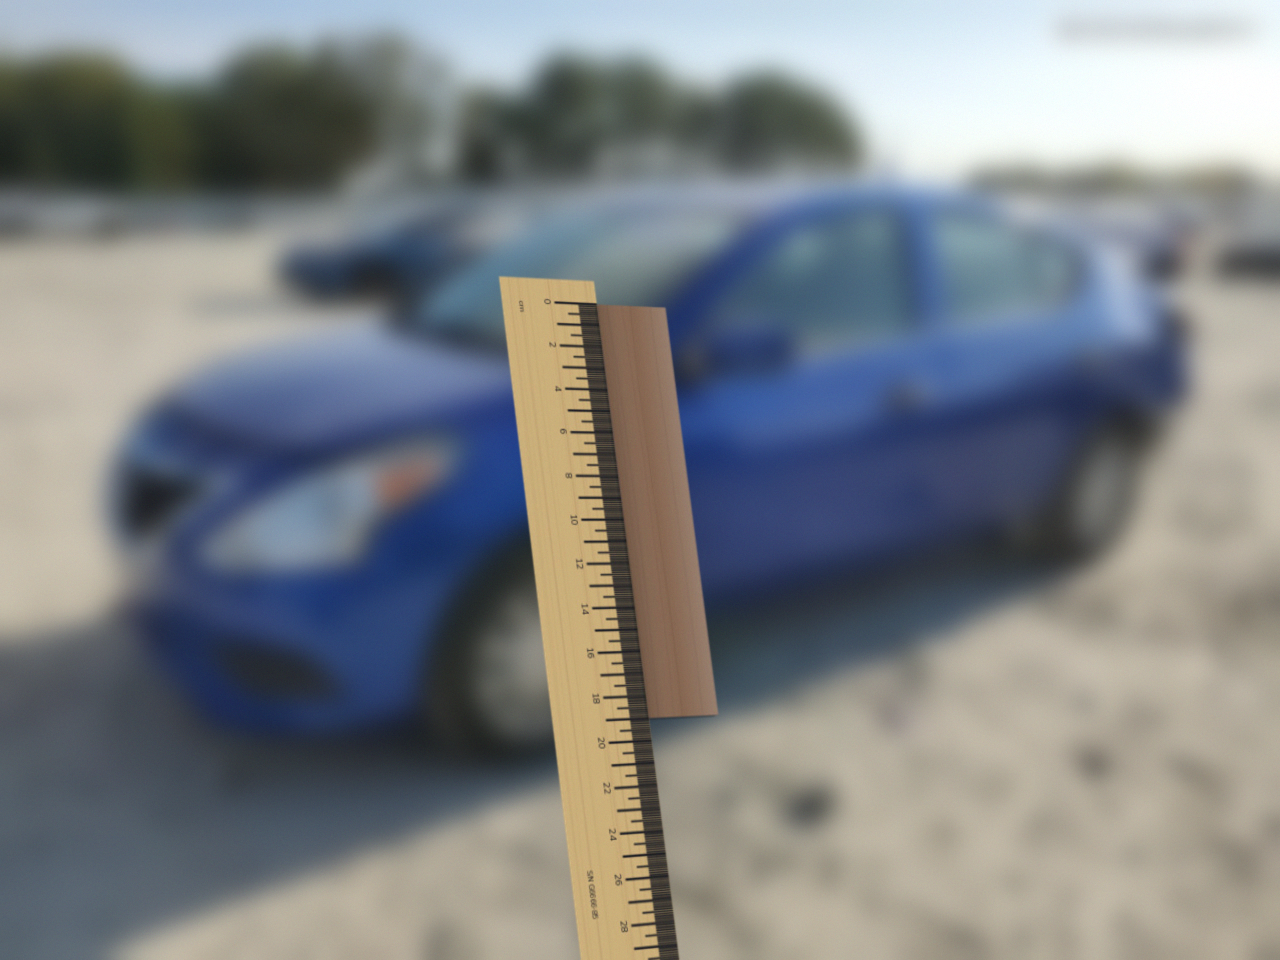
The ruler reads 19 cm
